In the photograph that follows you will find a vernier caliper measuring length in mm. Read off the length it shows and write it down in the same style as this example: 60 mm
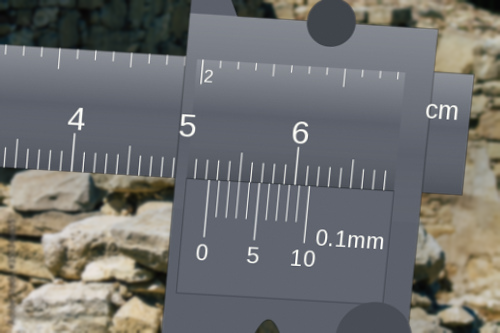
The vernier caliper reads 52.3 mm
